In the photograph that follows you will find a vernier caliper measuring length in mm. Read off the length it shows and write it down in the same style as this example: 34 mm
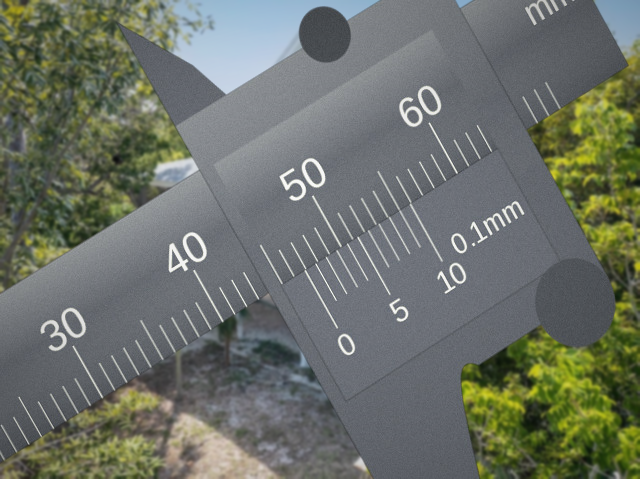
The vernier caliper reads 46.9 mm
